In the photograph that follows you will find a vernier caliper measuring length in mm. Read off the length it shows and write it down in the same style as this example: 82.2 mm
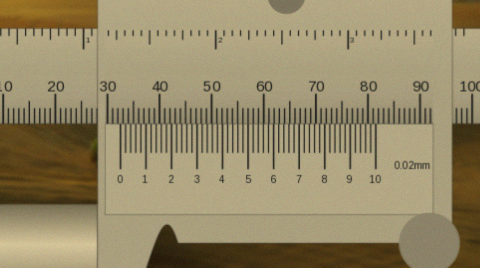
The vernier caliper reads 32.5 mm
